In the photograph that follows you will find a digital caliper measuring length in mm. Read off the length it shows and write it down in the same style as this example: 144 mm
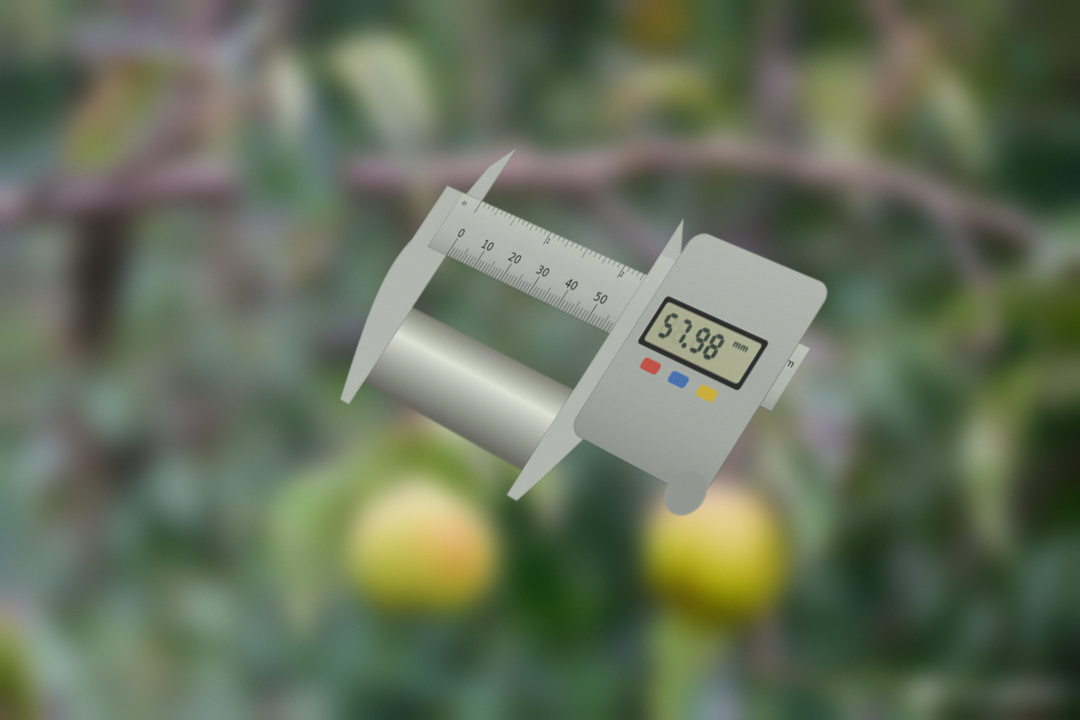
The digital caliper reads 57.98 mm
